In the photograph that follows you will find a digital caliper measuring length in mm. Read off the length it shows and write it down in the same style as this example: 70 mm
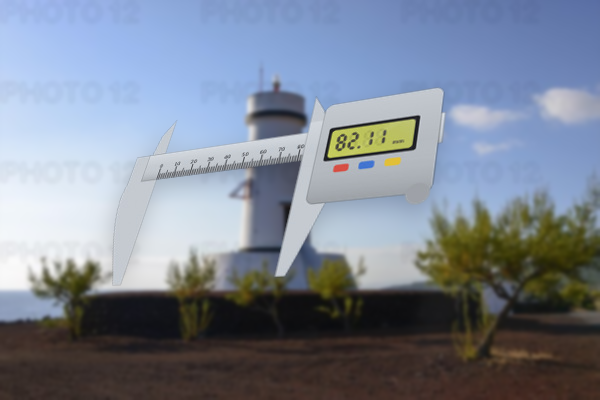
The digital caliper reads 82.11 mm
